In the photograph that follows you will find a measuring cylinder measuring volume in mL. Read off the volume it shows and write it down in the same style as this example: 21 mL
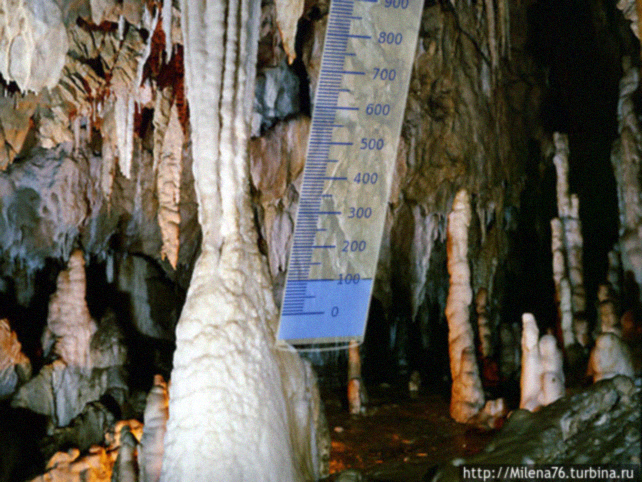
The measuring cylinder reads 100 mL
